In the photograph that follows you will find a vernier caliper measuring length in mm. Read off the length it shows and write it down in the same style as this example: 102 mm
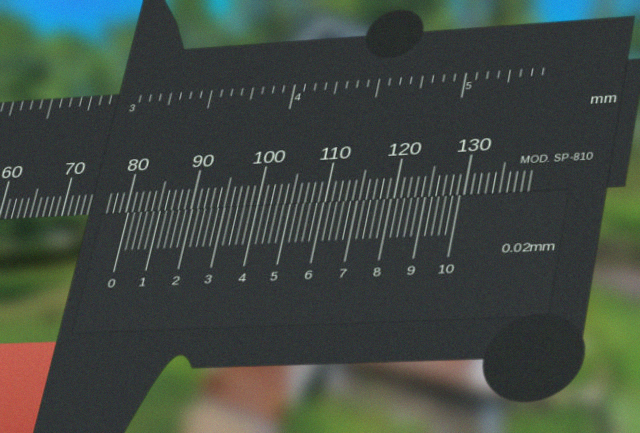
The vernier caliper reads 80.4 mm
